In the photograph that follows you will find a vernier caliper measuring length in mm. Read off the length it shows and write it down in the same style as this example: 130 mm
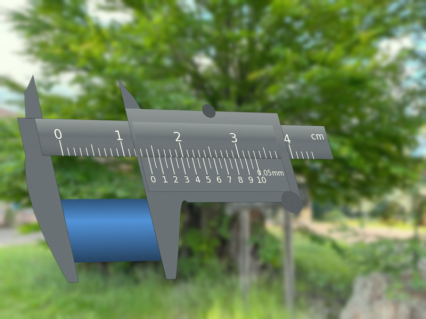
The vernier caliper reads 14.0 mm
